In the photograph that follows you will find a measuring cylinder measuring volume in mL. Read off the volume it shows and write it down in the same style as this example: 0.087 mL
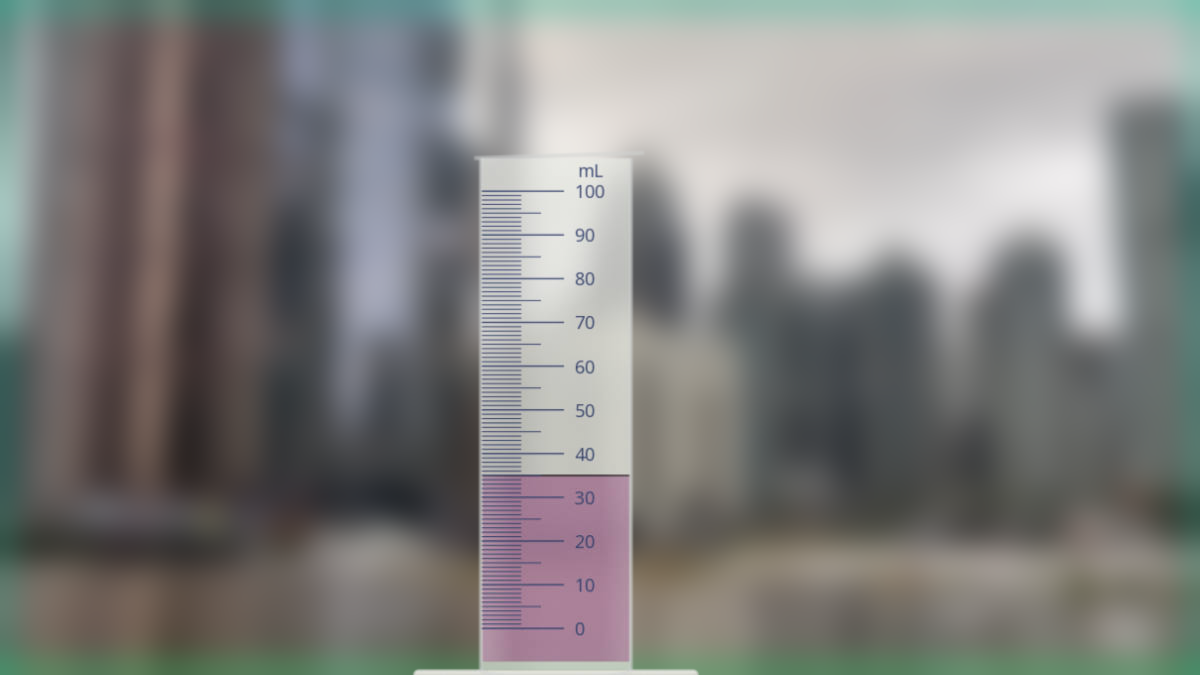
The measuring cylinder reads 35 mL
